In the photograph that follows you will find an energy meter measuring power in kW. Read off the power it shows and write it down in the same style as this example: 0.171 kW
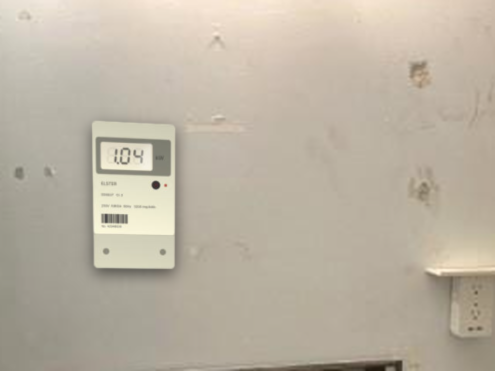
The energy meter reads 1.04 kW
